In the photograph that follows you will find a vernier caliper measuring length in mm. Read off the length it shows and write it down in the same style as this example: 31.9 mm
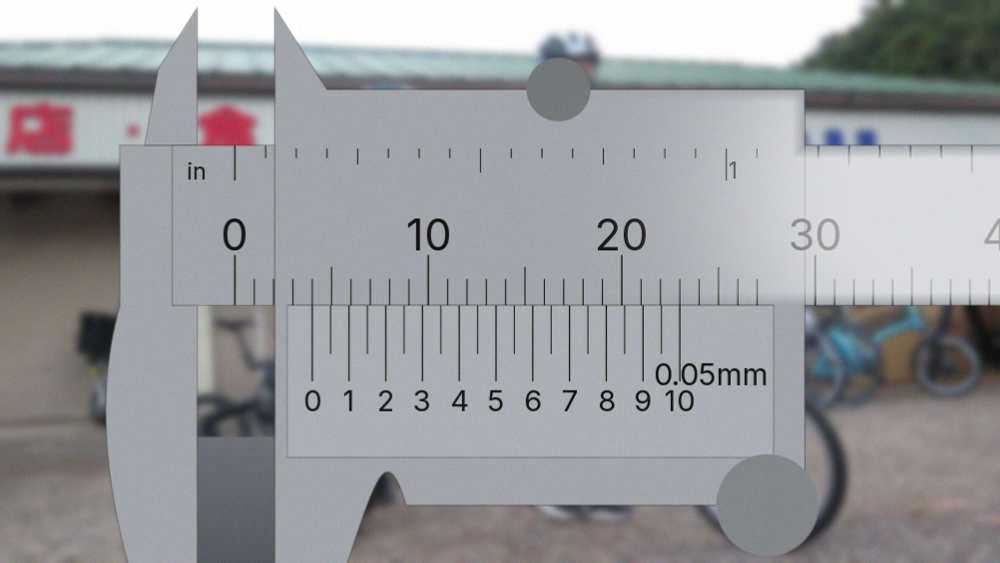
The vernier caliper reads 4.0 mm
